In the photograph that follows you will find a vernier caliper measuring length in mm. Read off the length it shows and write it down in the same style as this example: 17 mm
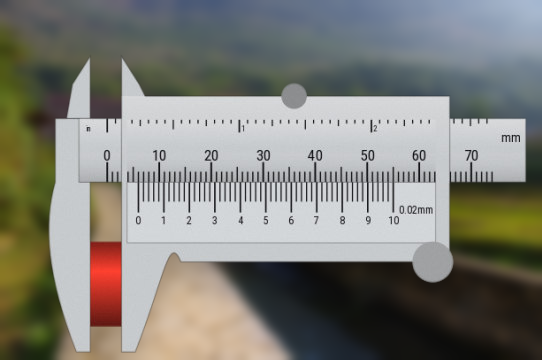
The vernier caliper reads 6.0 mm
